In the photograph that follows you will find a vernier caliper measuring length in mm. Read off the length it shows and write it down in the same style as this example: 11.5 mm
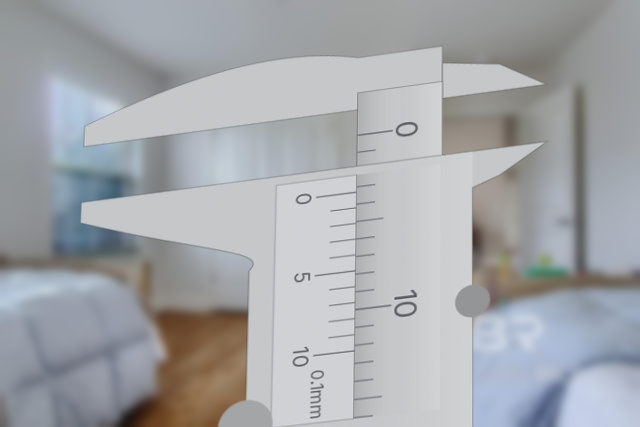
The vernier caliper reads 3.3 mm
